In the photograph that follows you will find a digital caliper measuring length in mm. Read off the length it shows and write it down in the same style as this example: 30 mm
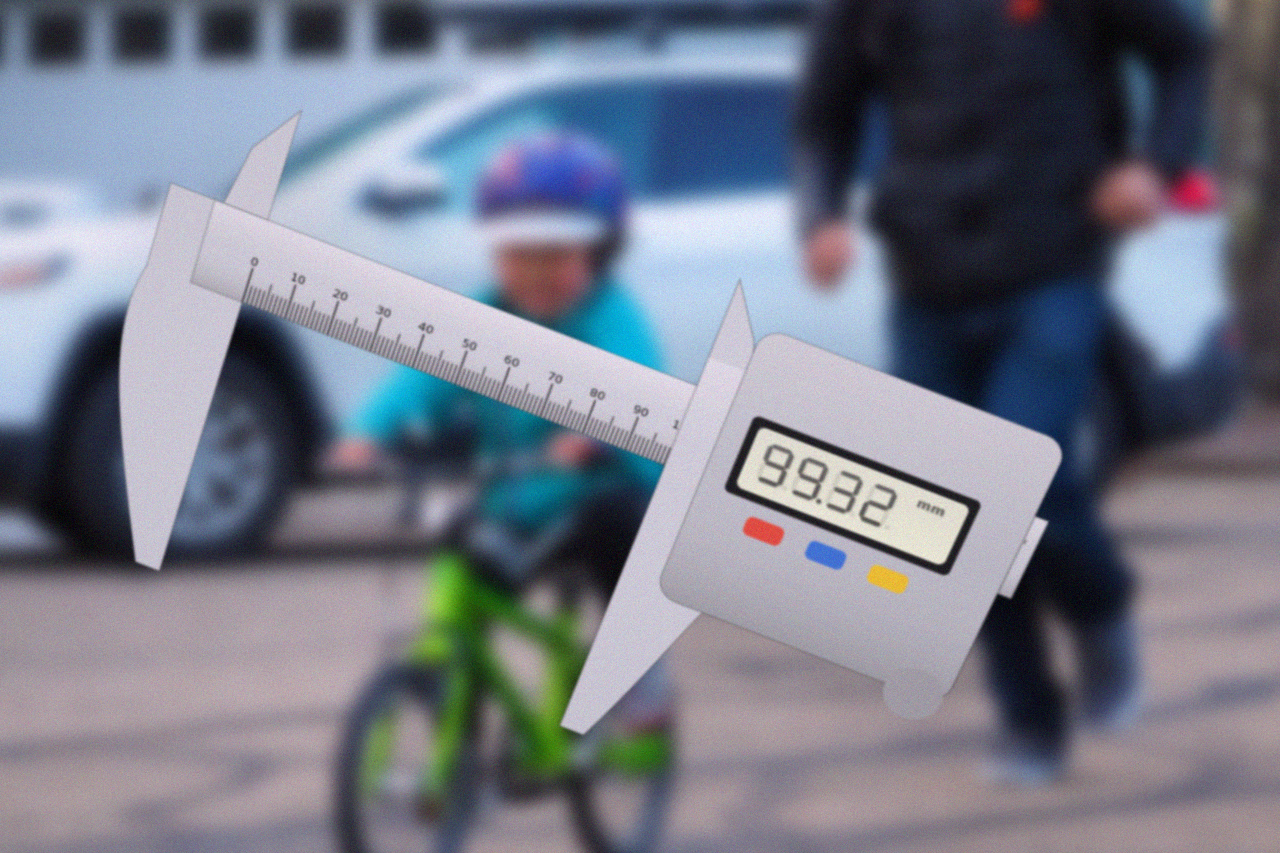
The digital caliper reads 99.32 mm
